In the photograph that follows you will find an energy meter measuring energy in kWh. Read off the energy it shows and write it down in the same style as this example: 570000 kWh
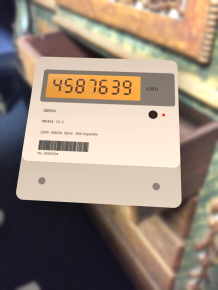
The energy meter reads 4587639 kWh
